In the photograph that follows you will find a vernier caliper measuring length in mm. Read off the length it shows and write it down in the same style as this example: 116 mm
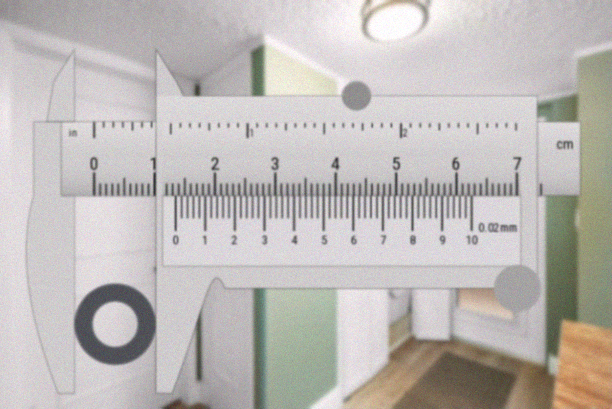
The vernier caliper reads 13.5 mm
